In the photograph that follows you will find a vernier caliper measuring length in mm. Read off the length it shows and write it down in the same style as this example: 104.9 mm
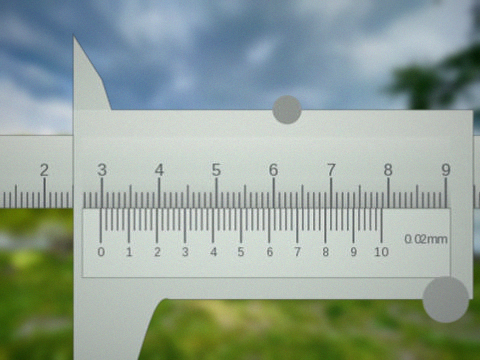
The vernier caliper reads 29.8 mm
